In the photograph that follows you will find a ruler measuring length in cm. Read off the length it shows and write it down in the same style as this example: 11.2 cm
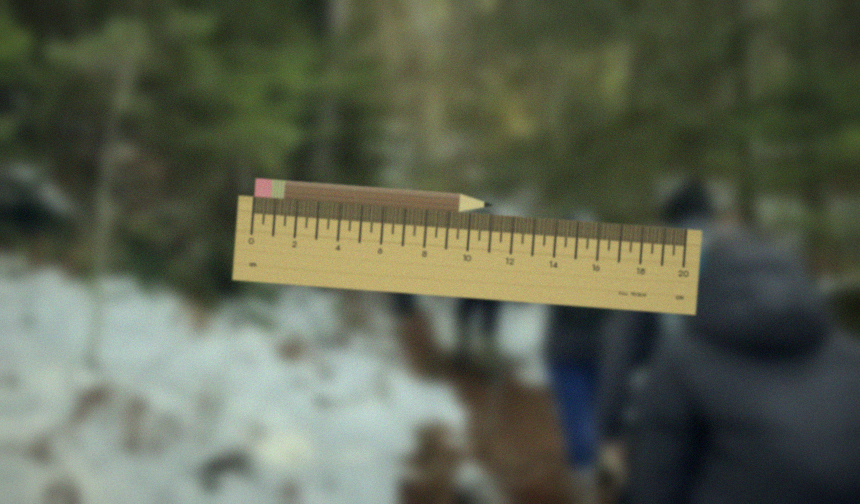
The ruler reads 11 cm
